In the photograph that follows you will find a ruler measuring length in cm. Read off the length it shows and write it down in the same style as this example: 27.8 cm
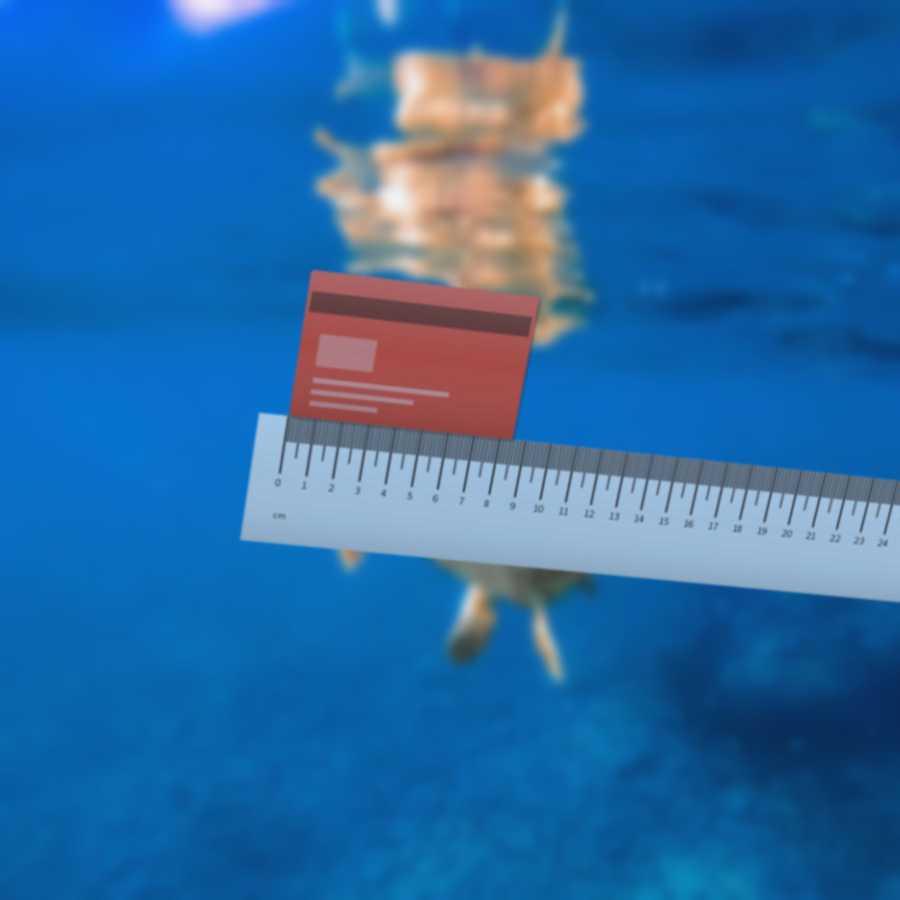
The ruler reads 8.5 cm
